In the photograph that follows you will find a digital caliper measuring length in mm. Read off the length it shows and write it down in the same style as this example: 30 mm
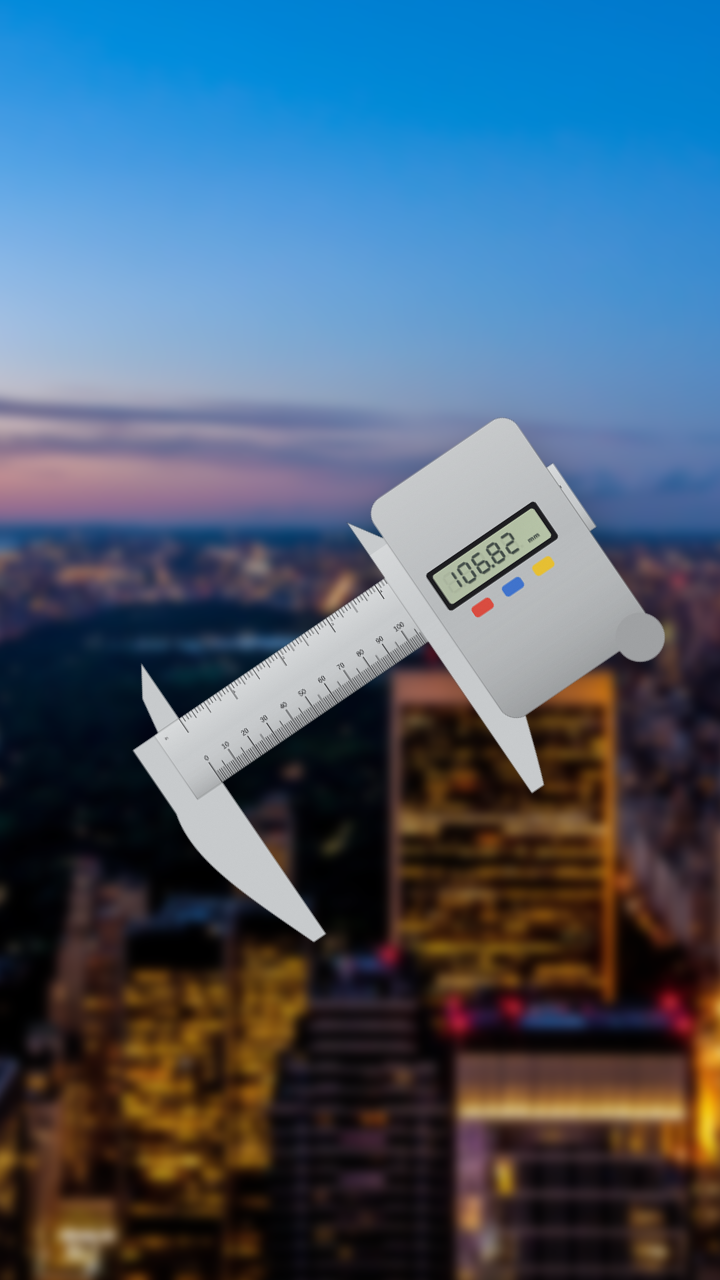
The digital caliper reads 106.82 mm
